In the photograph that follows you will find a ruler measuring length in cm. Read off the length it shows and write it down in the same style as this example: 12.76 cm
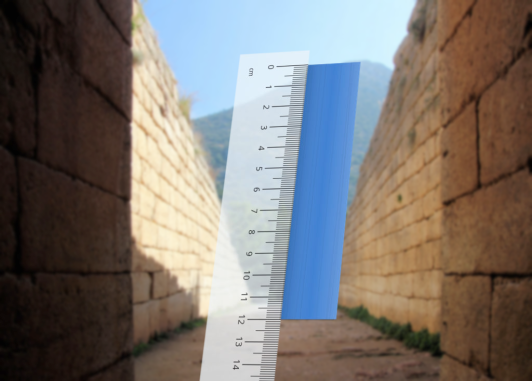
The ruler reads 12 cm
